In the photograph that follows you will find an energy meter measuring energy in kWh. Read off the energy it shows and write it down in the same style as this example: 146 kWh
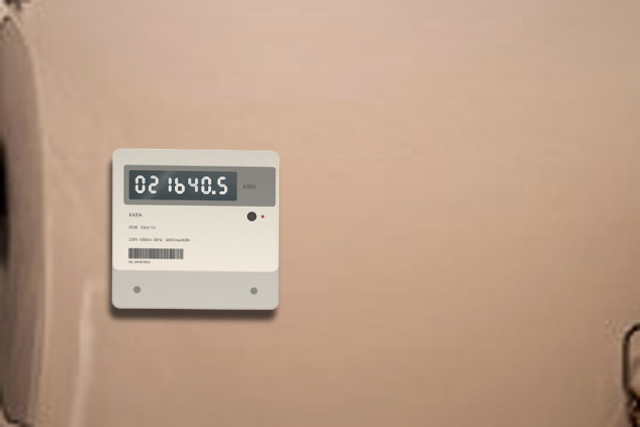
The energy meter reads 21640.5 kWh
